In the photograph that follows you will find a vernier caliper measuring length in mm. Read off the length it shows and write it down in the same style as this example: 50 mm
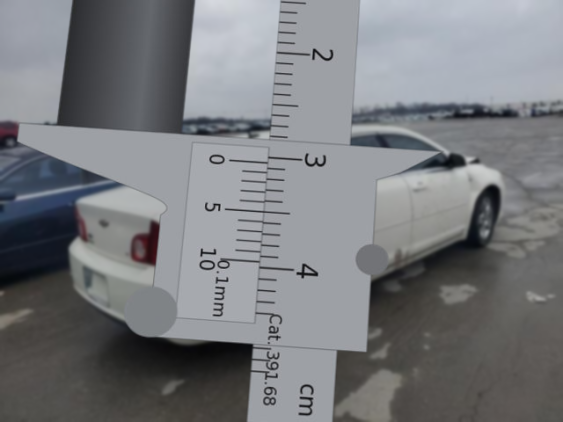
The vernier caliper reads 30.5 mm
